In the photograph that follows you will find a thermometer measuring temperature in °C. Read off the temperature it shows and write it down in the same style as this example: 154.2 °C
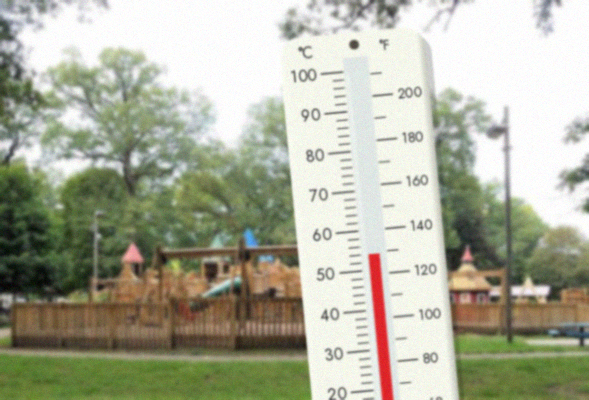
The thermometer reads 54 °C
